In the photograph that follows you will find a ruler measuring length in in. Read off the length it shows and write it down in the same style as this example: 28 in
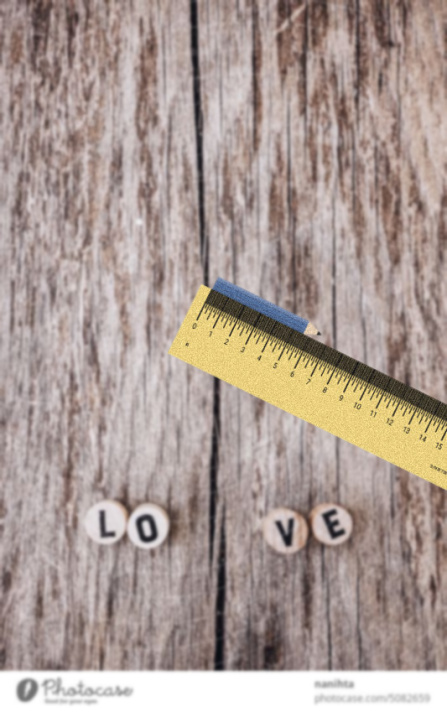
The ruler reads 6.5 in
